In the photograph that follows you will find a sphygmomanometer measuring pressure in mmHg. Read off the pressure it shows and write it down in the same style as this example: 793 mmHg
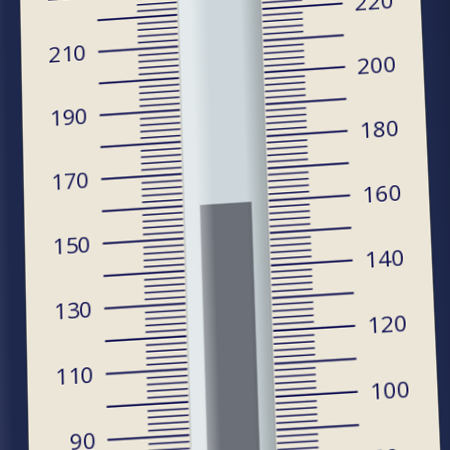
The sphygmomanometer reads 160 mmHg
